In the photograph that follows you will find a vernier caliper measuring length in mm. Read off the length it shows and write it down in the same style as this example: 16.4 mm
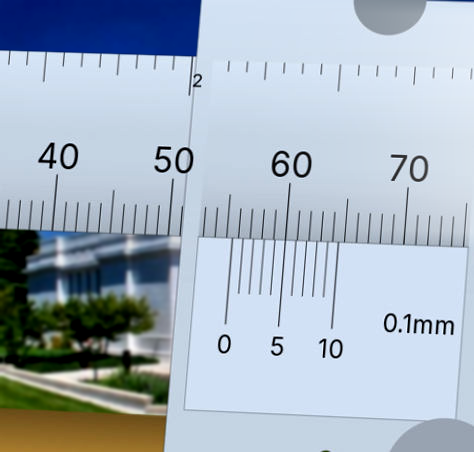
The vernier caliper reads 55.5 mm
